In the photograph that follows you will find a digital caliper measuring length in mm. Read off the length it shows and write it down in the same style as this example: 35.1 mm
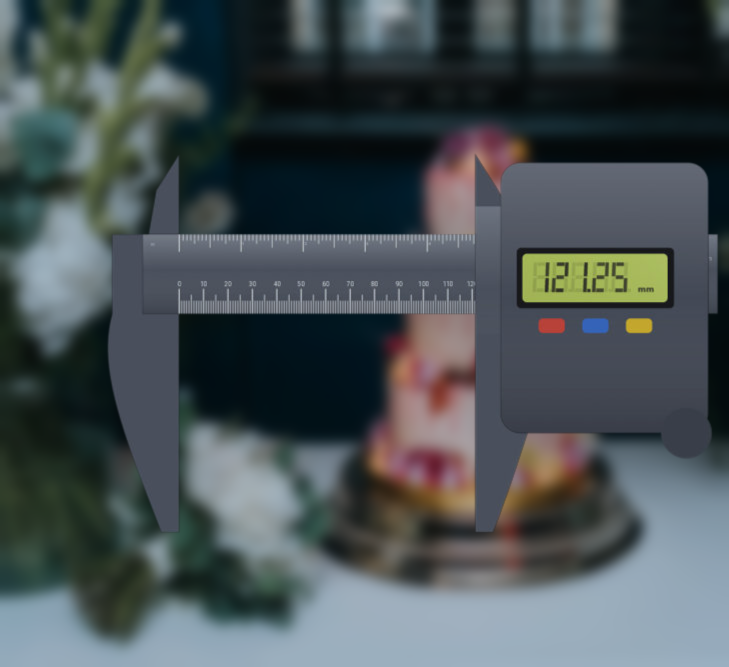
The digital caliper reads 121.25 mm
